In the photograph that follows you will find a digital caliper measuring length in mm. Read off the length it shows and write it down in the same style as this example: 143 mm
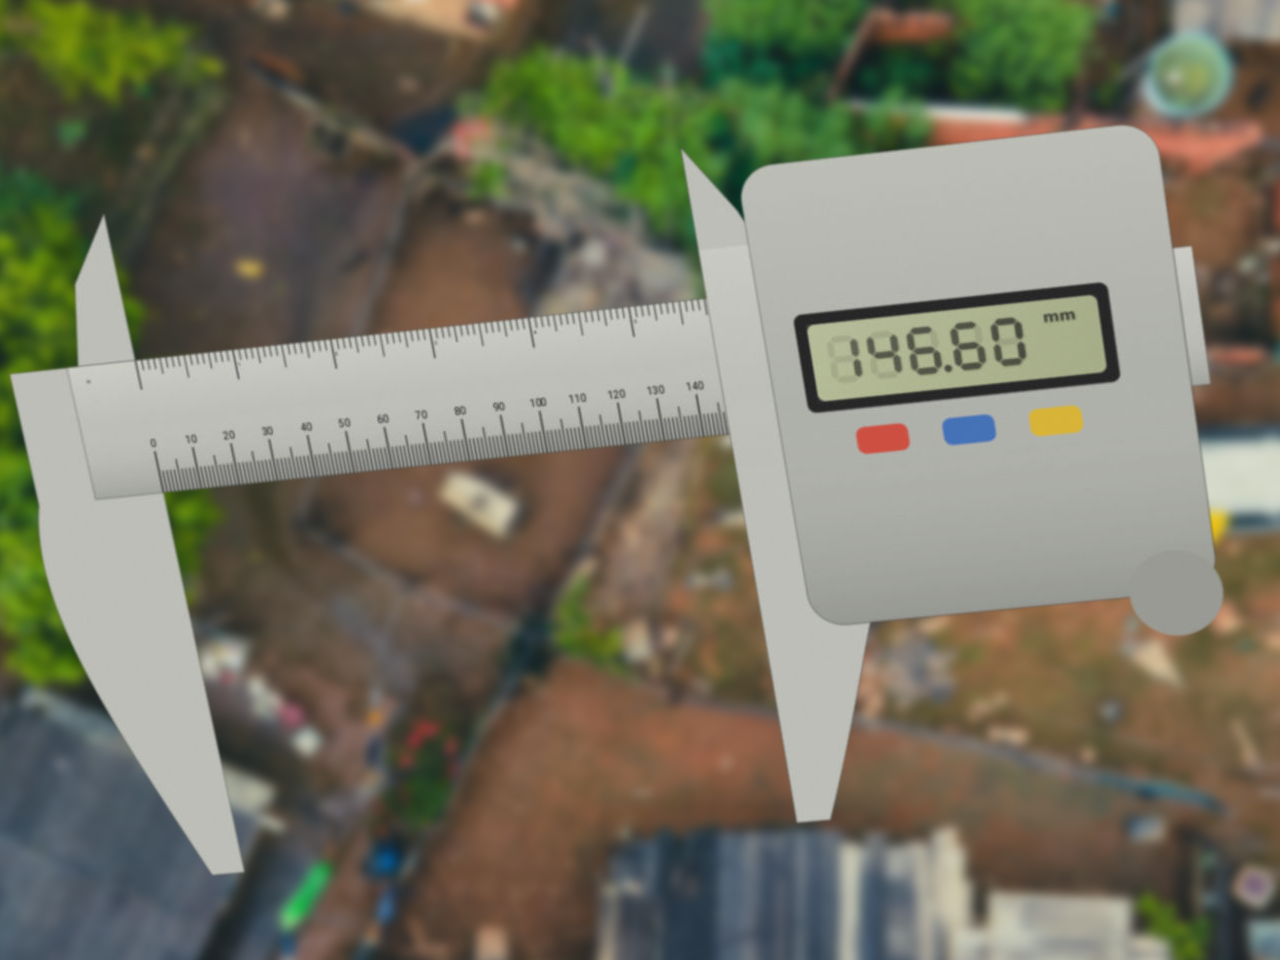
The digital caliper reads 146.60 mm
